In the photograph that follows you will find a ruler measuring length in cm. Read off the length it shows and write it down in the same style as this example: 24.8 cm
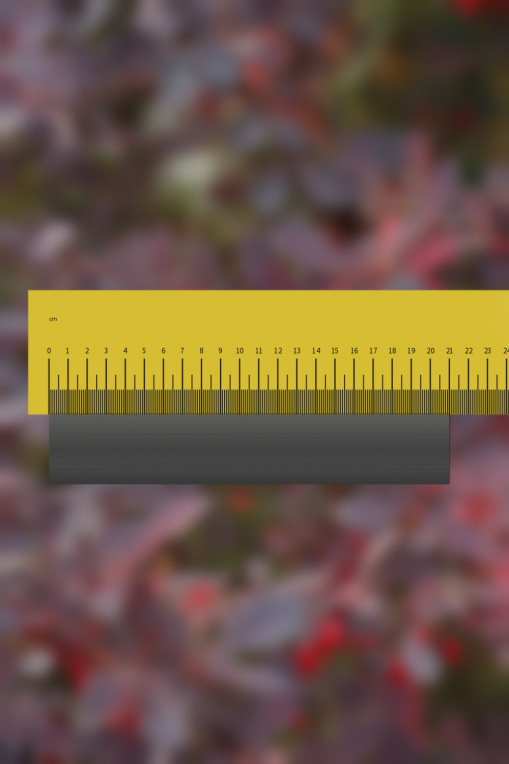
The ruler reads 21 cm
